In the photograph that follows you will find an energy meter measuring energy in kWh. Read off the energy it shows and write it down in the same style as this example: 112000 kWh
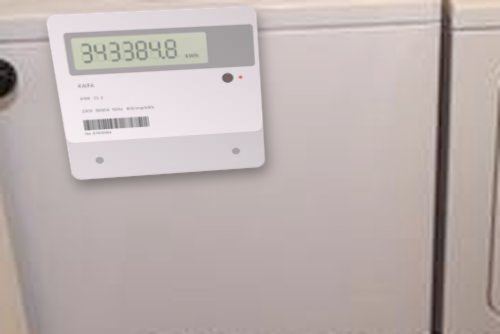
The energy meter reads 343384.8 kWh
